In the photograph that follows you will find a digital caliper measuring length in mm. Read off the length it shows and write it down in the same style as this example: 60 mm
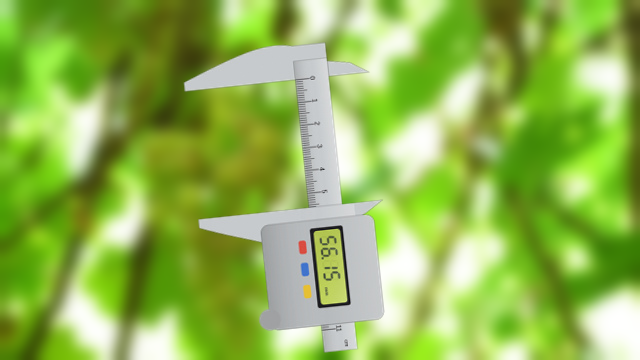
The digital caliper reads 56.15 mm
